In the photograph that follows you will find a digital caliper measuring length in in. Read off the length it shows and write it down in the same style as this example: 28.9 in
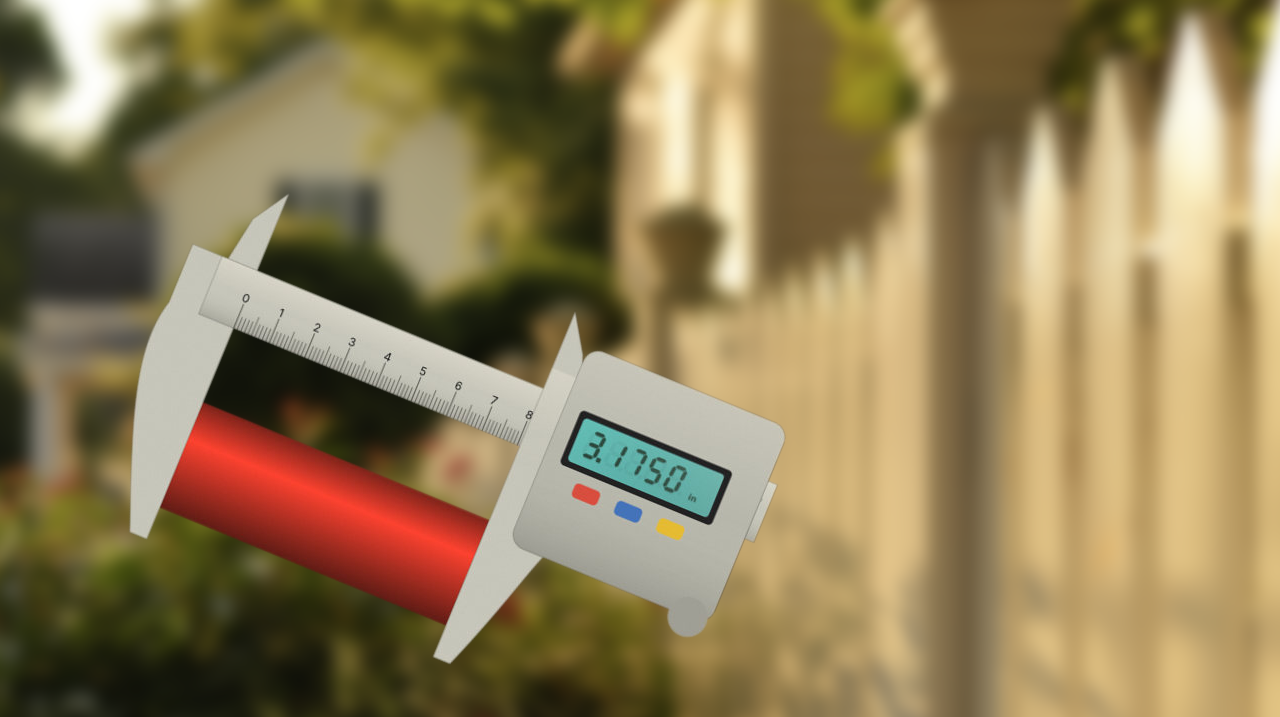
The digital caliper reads 3.1750 in
